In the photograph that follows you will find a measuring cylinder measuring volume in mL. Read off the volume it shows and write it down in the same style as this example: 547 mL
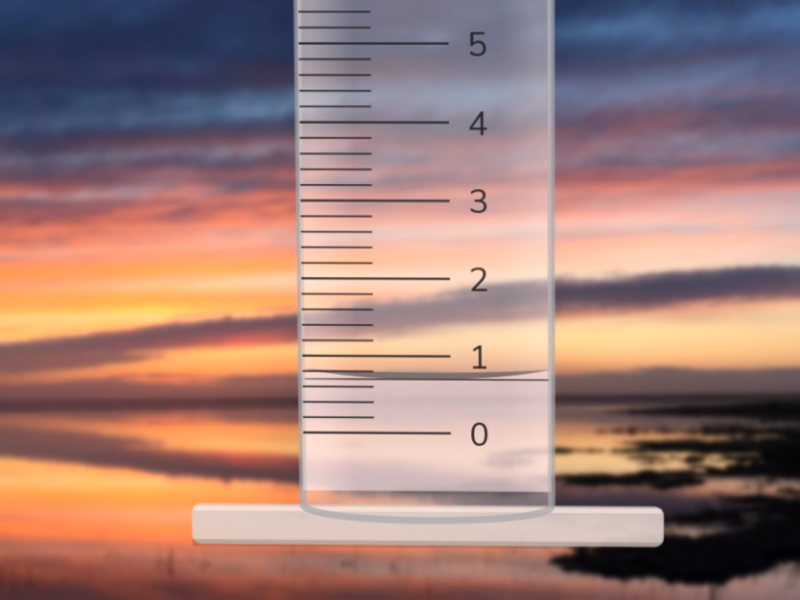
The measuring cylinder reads 0.7 mL
